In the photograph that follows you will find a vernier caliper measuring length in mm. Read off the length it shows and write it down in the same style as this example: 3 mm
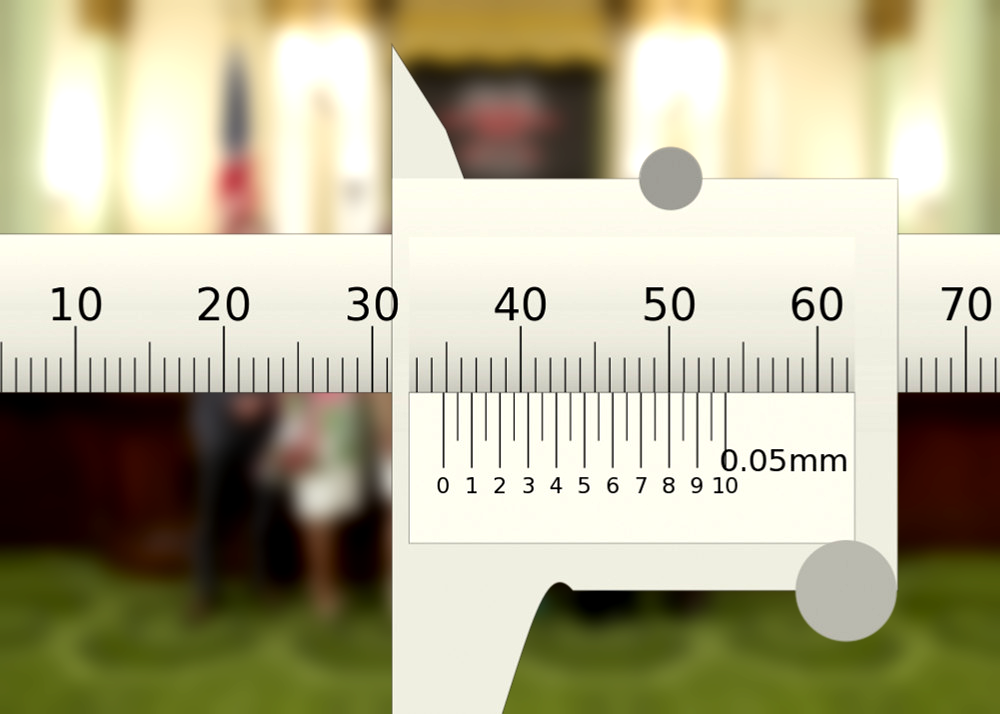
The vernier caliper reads 34.8 mm
